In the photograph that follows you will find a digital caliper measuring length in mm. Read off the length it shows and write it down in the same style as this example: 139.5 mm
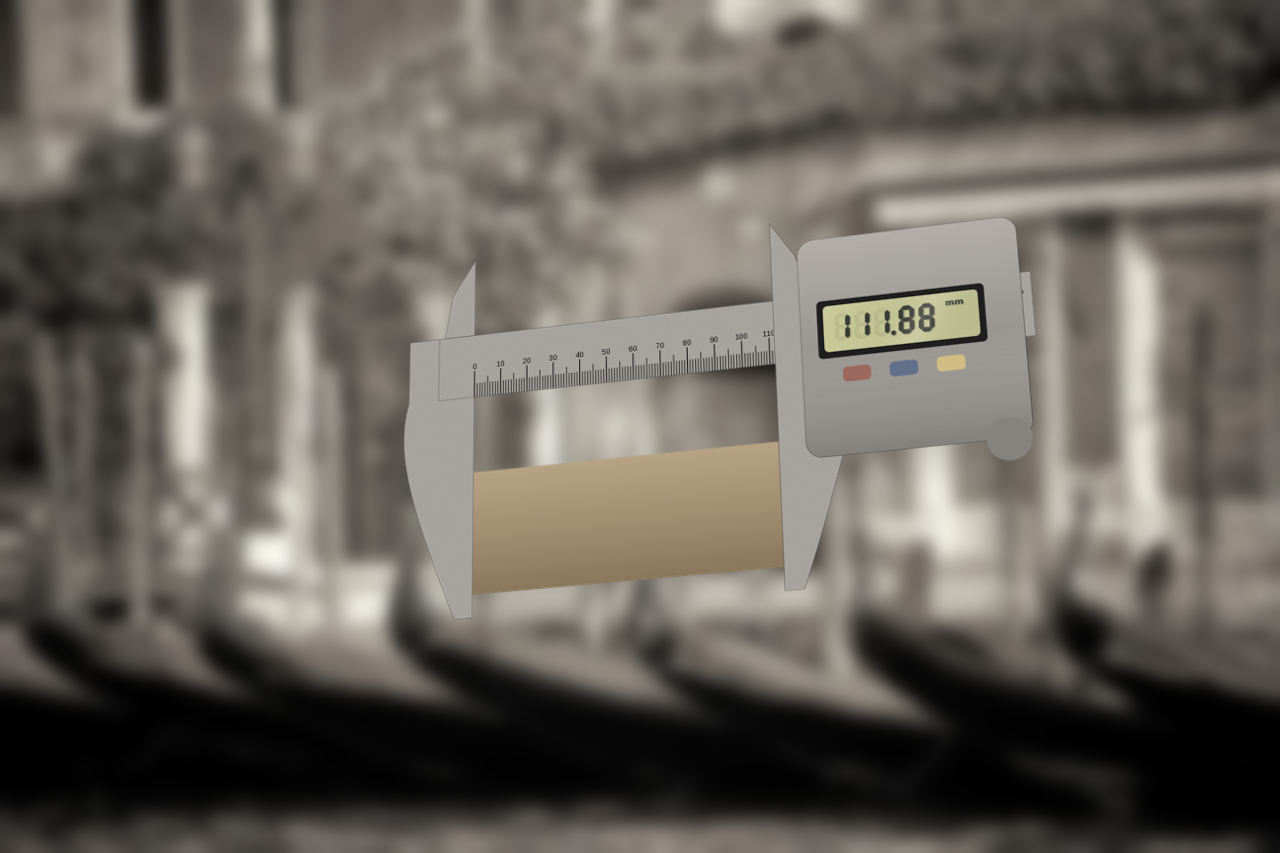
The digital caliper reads 111.88 mm
